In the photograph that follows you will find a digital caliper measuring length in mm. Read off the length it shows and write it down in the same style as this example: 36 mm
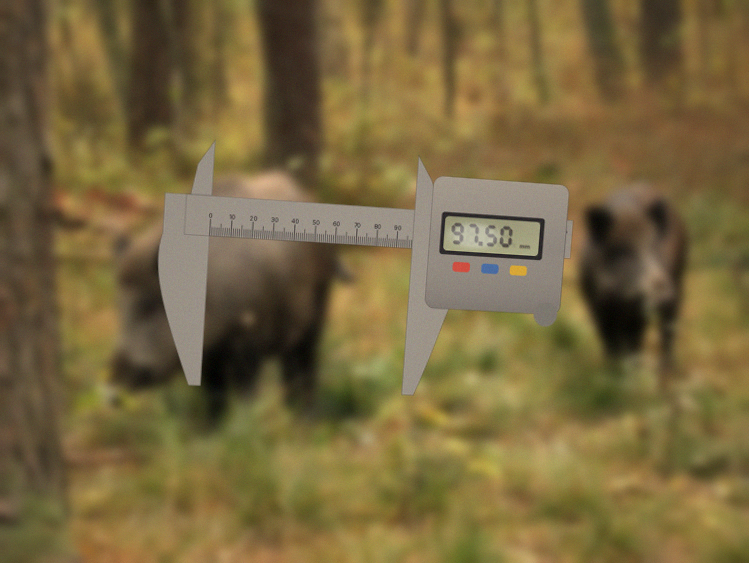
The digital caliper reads 97.50 mm
